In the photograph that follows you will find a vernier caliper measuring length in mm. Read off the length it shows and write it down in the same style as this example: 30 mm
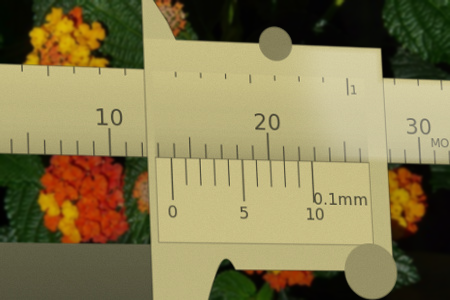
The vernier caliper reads 13.8 mm
